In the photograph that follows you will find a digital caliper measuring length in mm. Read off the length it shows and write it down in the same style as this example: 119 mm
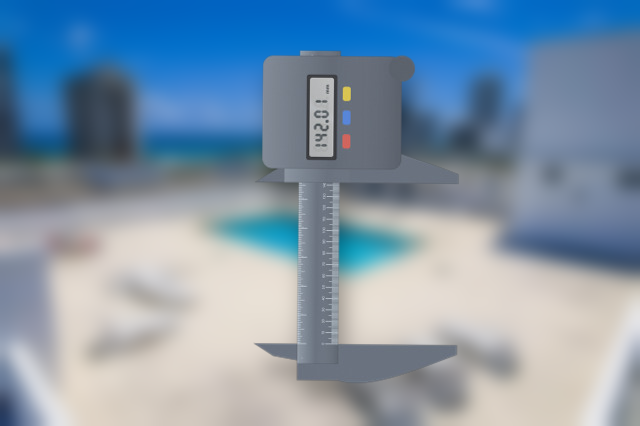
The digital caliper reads 142.01 mm
